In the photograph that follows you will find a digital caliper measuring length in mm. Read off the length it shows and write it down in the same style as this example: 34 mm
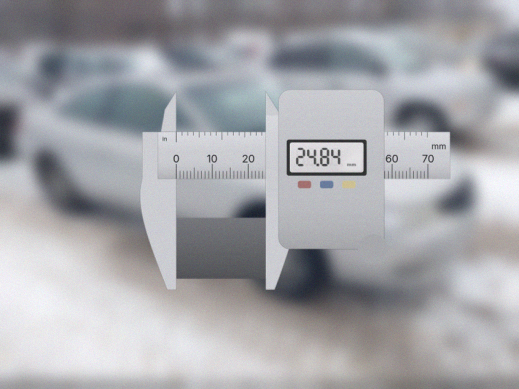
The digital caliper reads 24.84 mm
